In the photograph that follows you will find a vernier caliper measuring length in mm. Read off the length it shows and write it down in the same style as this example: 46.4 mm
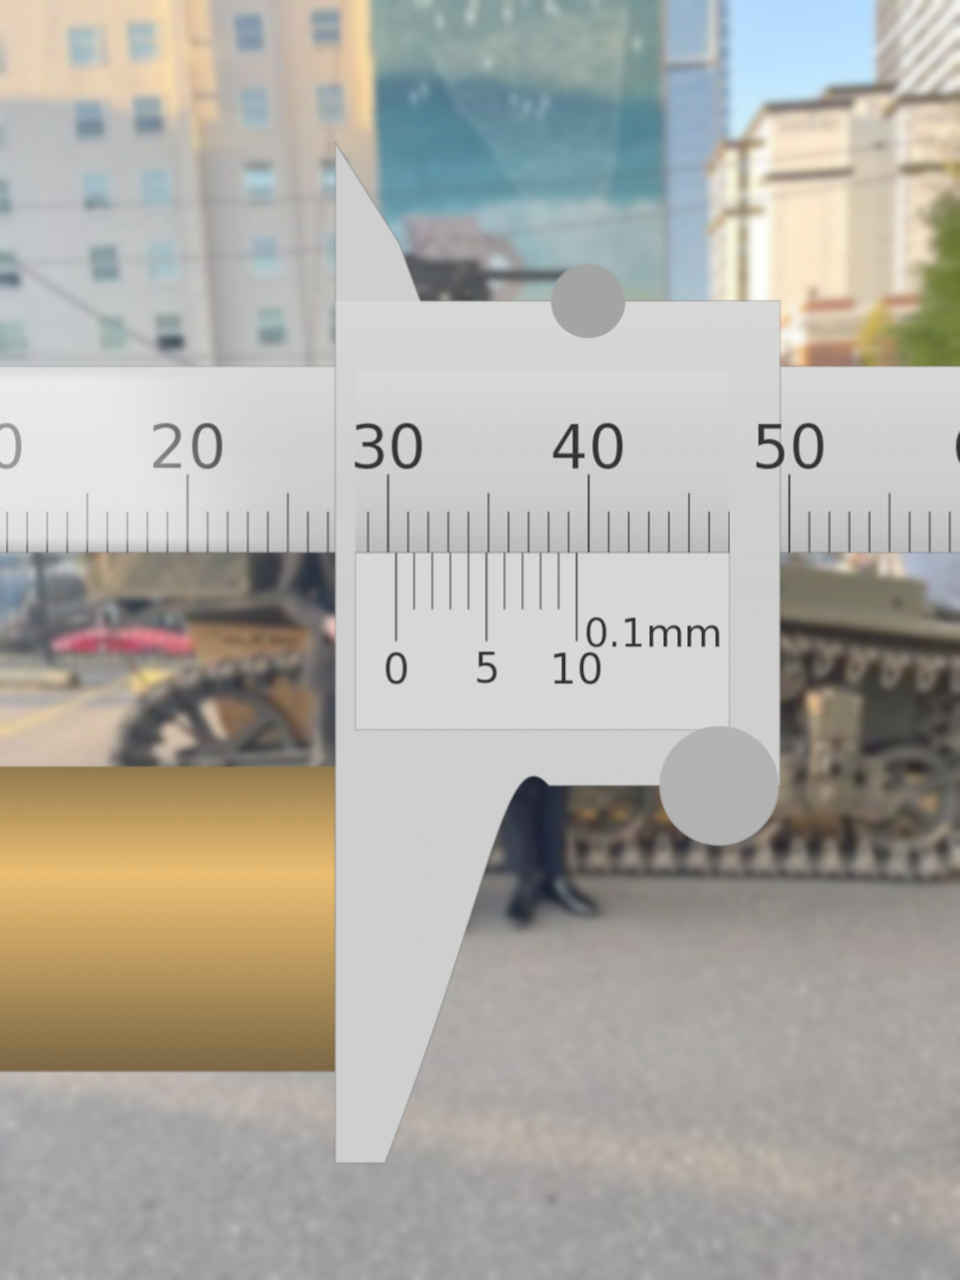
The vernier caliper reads 30.4 mm
